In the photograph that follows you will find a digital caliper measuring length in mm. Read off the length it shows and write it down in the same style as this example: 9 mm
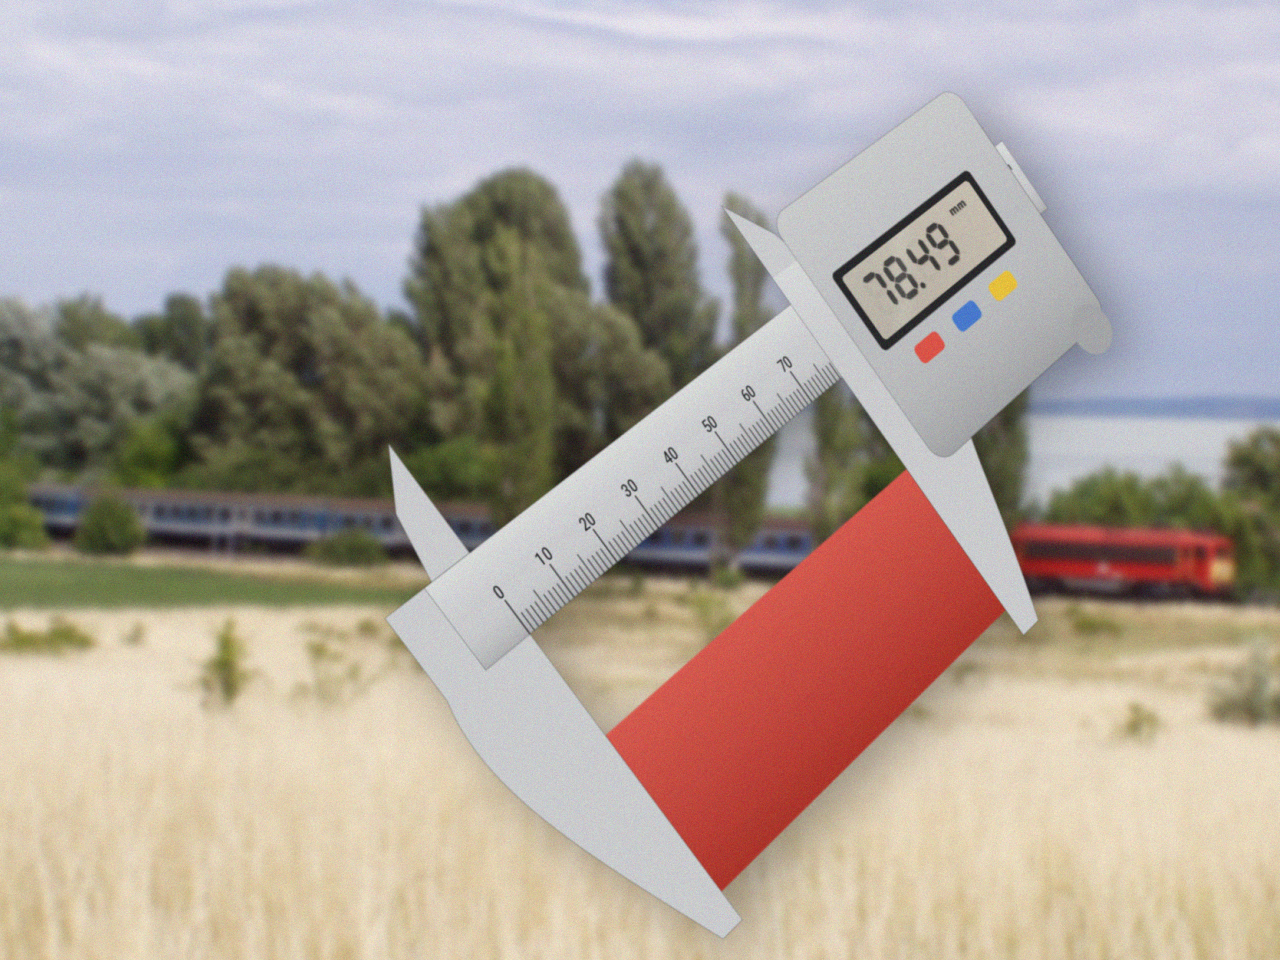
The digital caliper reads 78.49 mm
